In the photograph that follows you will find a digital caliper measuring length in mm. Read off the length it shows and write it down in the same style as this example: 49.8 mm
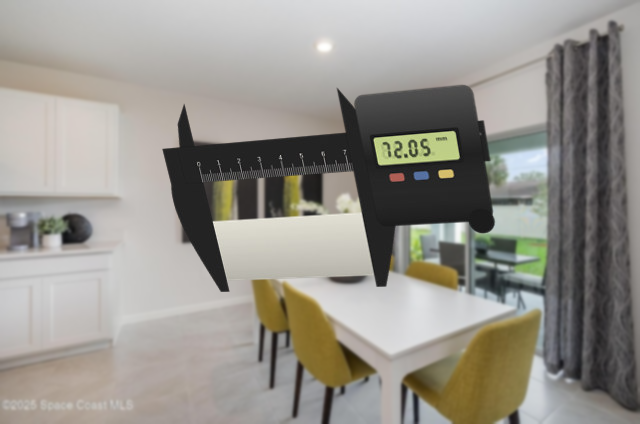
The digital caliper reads 72.05 mm
